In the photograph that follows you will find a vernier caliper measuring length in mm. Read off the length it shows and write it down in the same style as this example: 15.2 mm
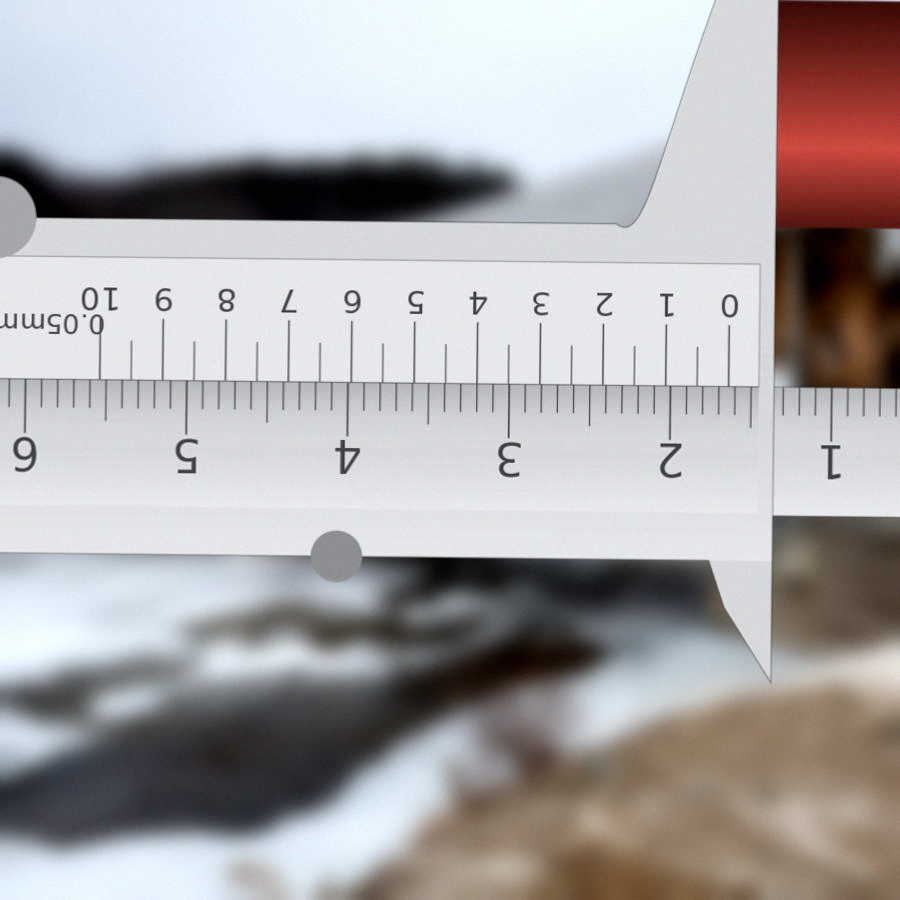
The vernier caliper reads 16.4 mm
